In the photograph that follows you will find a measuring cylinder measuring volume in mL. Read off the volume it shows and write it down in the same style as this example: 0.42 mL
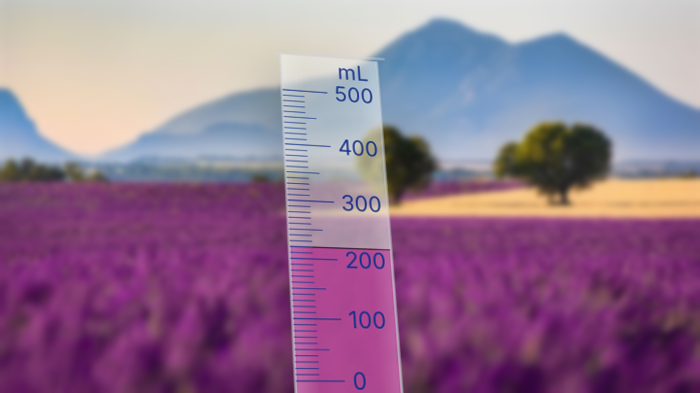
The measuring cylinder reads 220 mL
